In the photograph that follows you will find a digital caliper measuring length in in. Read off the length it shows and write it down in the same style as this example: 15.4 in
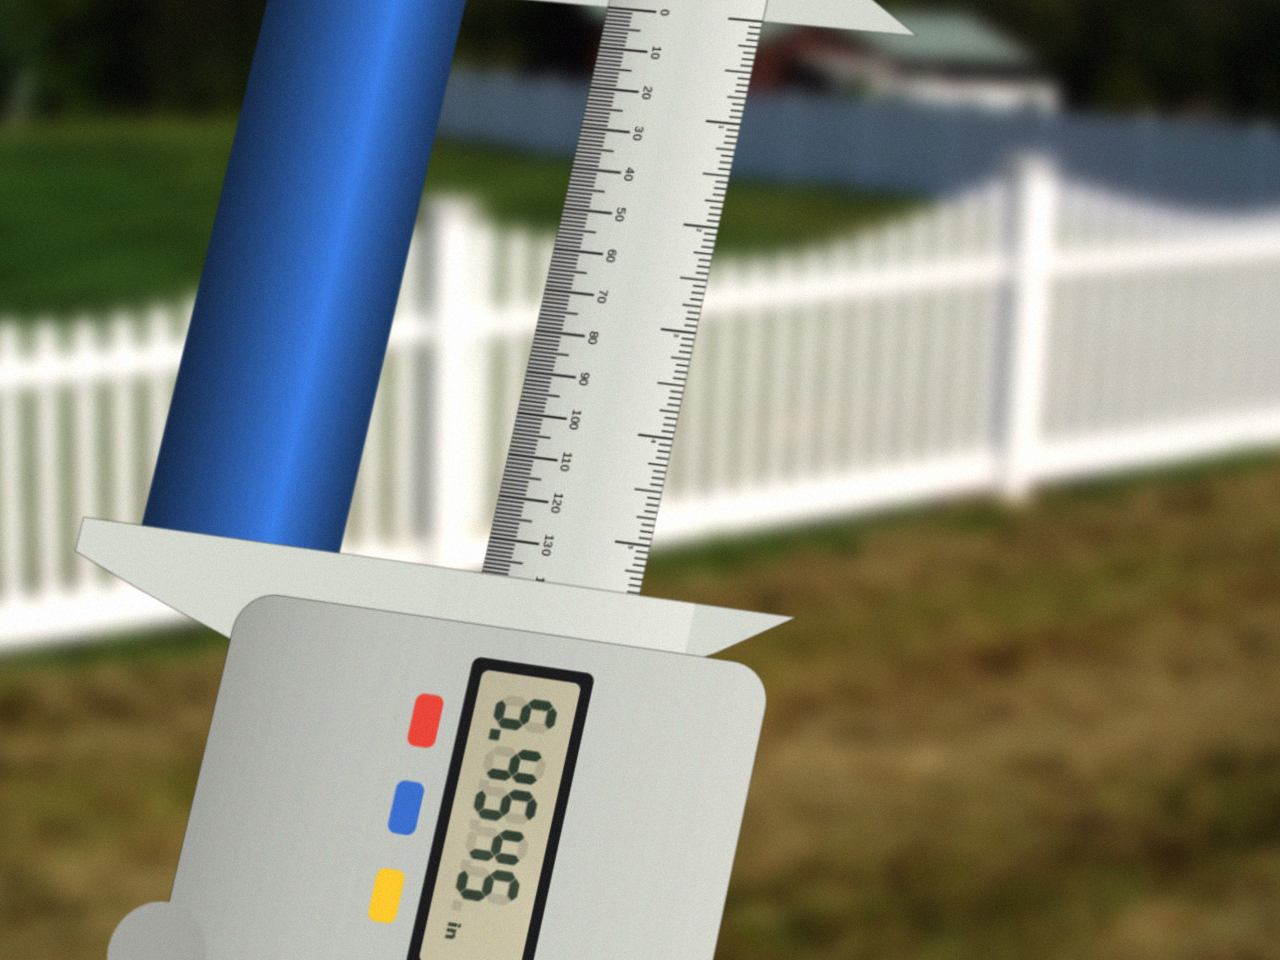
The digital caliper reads 5.4545 in
